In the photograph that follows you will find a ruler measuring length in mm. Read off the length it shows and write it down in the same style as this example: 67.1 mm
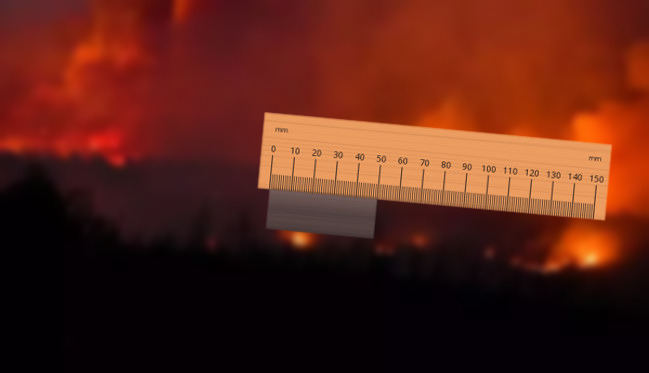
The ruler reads 50 mm
